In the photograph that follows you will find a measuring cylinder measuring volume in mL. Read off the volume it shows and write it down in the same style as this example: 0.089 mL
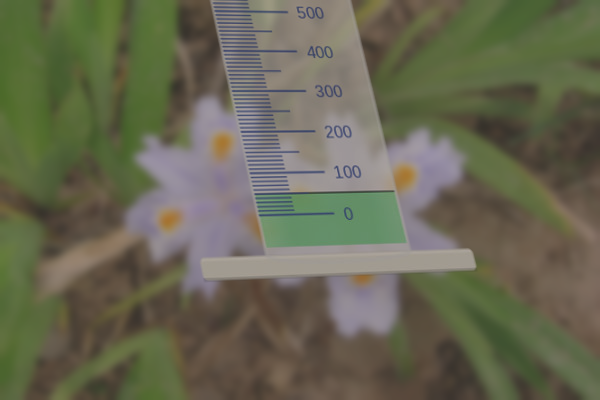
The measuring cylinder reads 50 mL
